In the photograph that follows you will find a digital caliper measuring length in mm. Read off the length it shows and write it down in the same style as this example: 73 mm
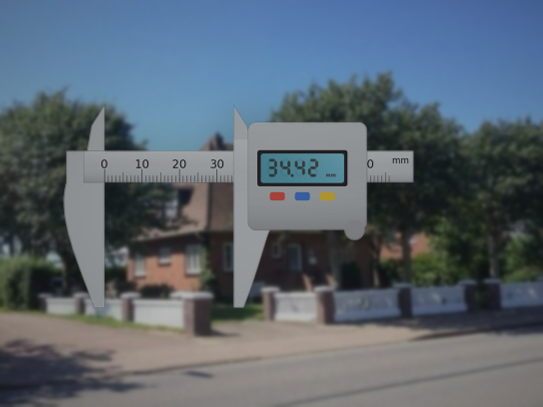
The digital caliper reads 34.42 mm
